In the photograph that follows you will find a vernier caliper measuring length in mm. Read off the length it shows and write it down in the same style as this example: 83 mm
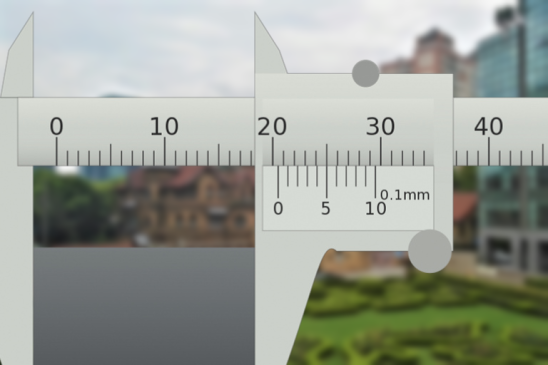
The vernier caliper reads 20.5 mm
